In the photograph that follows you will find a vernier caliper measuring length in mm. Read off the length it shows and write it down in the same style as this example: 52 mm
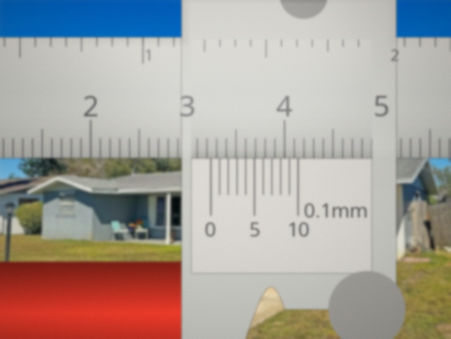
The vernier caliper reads 32.4 mm
